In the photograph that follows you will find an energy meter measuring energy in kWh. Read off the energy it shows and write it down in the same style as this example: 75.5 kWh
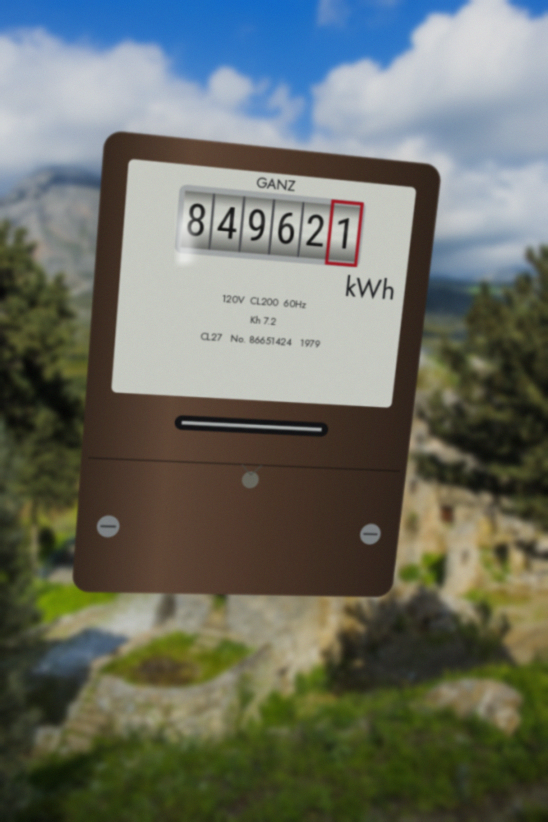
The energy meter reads 84962.1 kWh
